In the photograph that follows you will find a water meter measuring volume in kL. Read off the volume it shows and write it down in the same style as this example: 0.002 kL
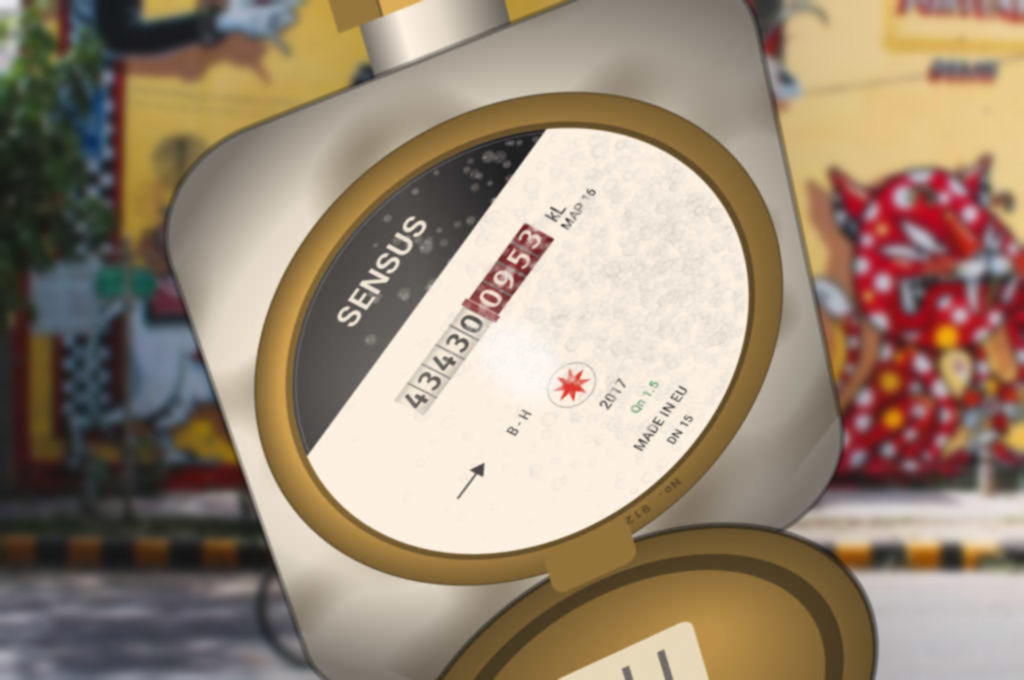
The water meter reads 43430.0953 kL
